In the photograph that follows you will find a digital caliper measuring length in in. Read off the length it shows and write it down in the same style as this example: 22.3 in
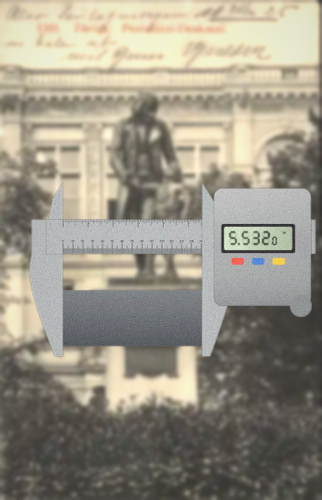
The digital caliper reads 5.5320 in
